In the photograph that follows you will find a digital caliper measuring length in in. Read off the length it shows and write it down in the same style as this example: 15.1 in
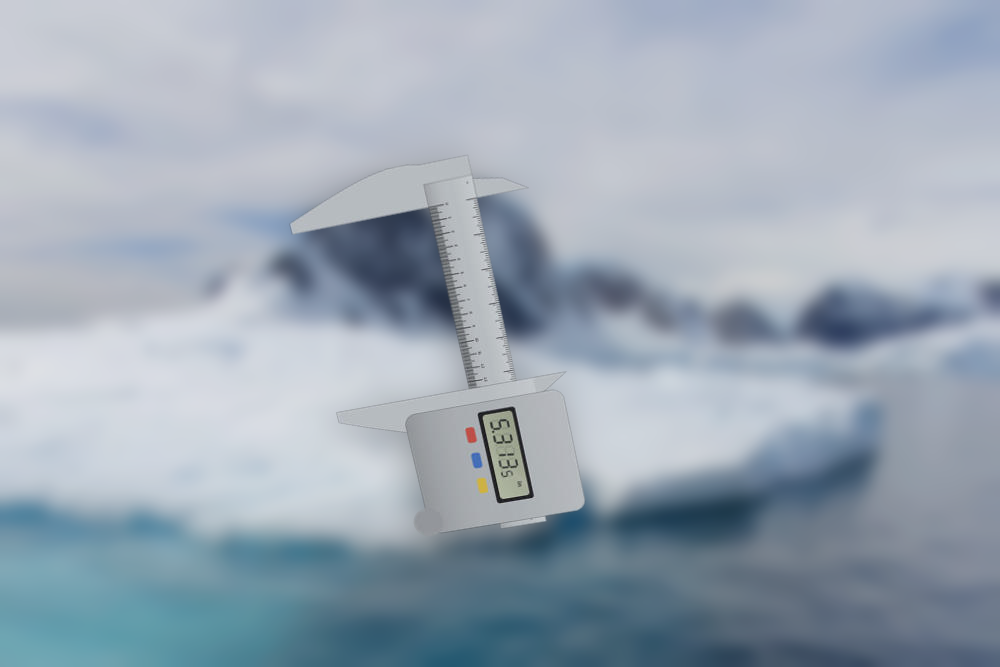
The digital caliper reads 5.3135 in
